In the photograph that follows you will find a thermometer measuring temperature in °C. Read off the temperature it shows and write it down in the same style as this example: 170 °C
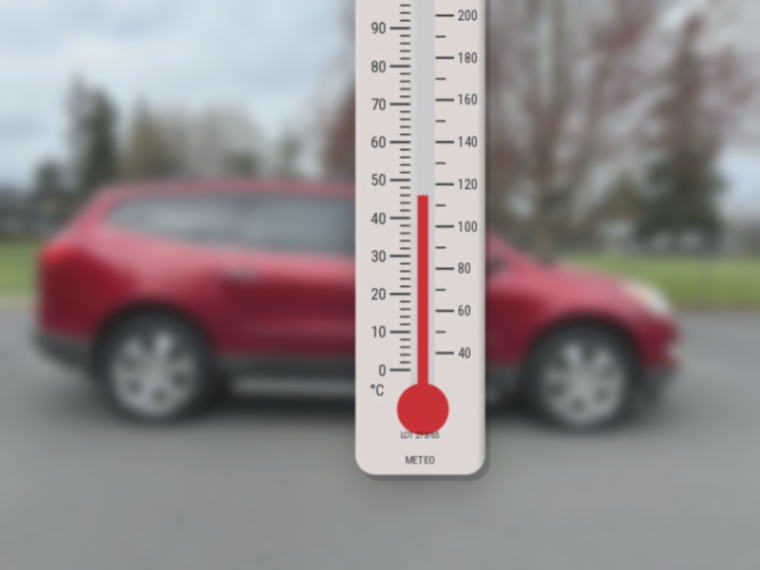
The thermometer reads 46 °C
